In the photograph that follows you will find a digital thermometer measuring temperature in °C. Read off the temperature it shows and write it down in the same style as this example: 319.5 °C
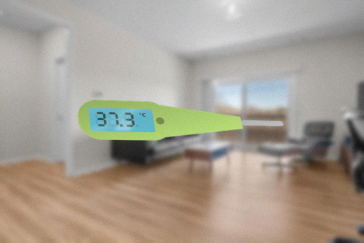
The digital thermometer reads 37.3 °C
